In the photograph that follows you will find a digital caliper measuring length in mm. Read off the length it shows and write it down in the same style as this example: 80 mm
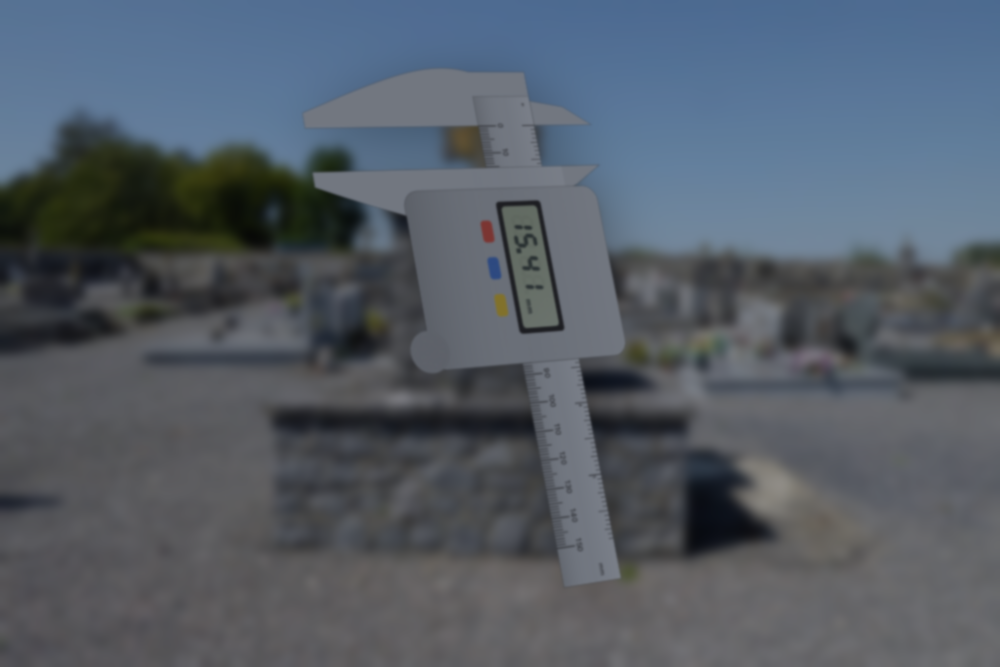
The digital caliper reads 15.41 mm
